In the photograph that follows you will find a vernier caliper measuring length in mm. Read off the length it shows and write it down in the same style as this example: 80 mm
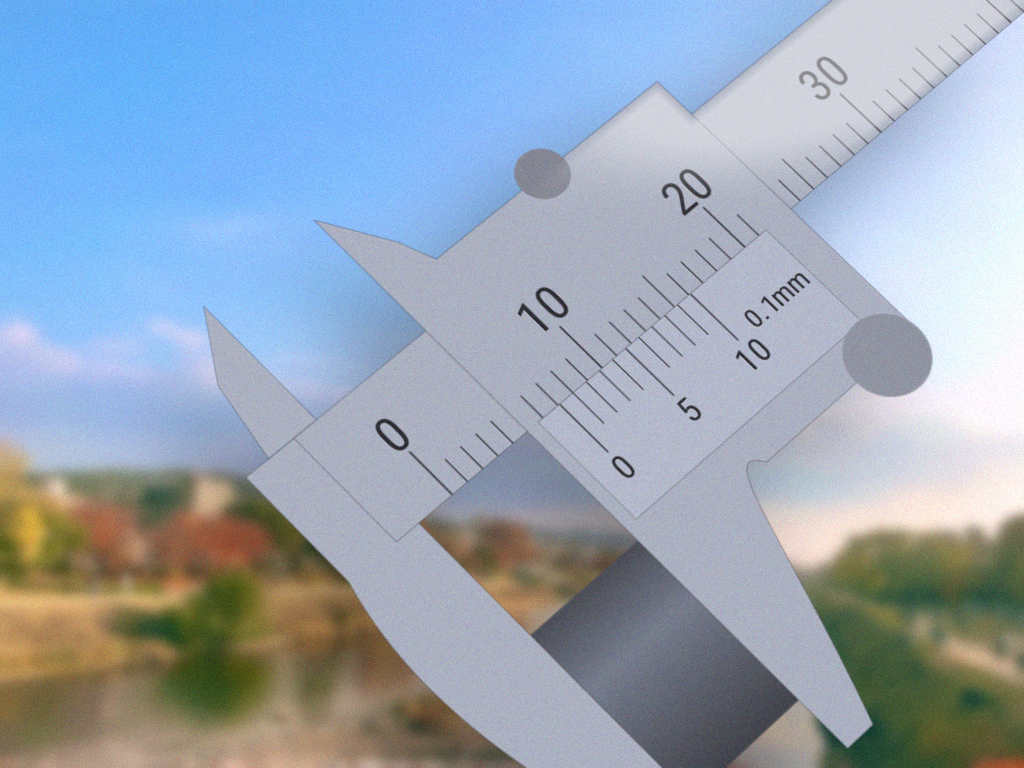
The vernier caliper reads 7.1 mm
